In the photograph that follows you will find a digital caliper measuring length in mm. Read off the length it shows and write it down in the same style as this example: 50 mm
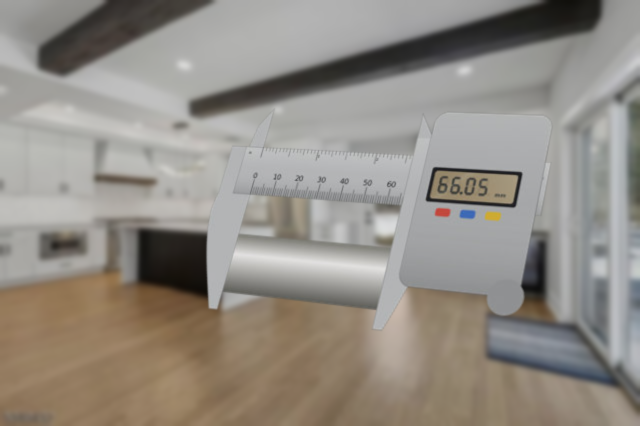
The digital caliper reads 66.05 mm
